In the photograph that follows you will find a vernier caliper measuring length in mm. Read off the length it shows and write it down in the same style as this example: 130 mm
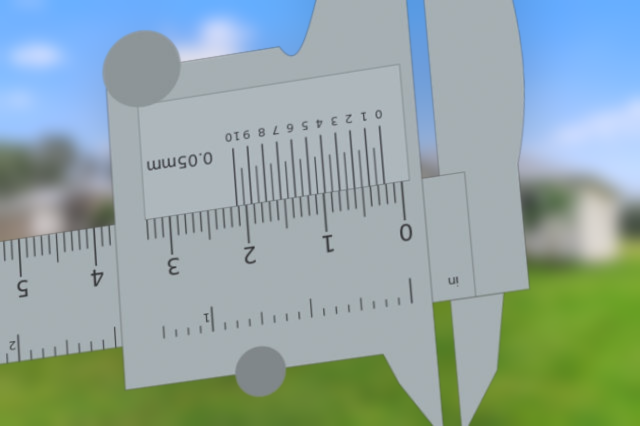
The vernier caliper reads 2.2 mm
